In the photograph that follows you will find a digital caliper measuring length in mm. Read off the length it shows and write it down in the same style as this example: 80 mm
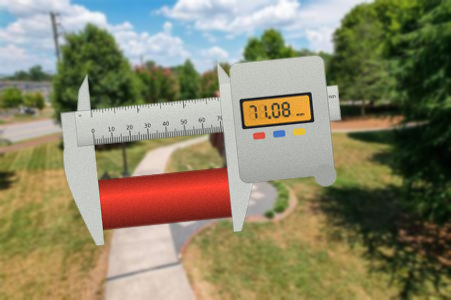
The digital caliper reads 71.08 mm
